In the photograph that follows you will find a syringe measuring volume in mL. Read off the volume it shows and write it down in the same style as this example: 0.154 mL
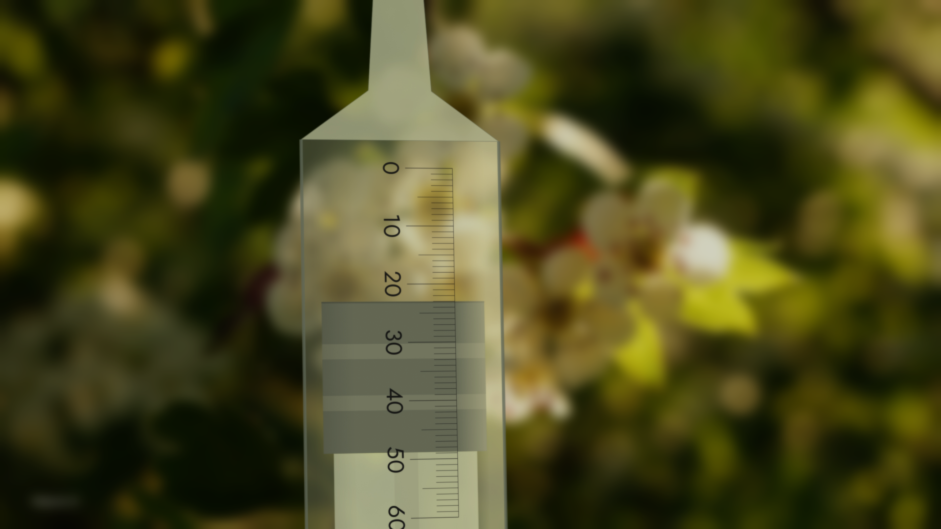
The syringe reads 23 mL
